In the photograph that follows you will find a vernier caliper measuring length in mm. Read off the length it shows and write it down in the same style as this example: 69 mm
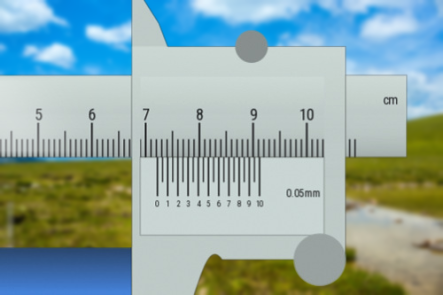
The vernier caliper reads 72.2 mm
